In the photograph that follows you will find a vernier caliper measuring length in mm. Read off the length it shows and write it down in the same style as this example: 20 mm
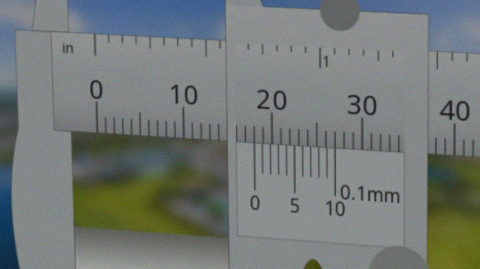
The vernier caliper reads 18.0 mm
